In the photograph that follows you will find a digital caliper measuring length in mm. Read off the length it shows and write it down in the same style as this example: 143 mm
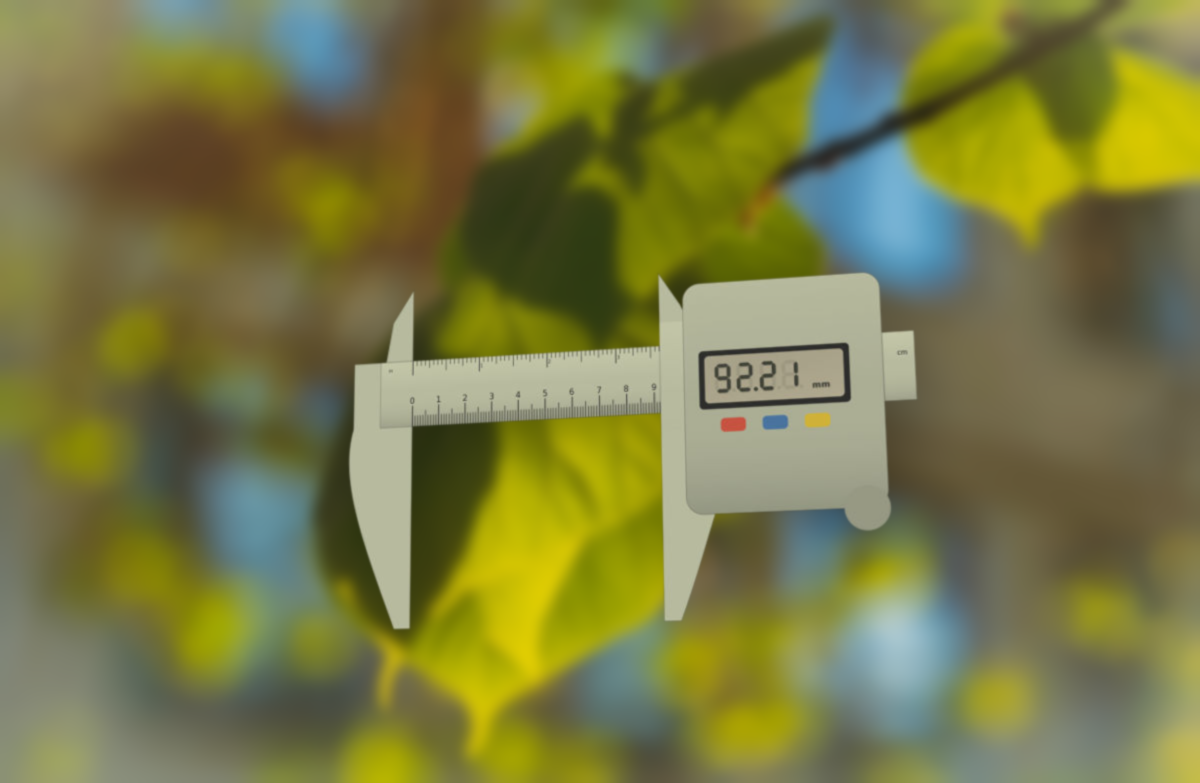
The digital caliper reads 92.21 mm
